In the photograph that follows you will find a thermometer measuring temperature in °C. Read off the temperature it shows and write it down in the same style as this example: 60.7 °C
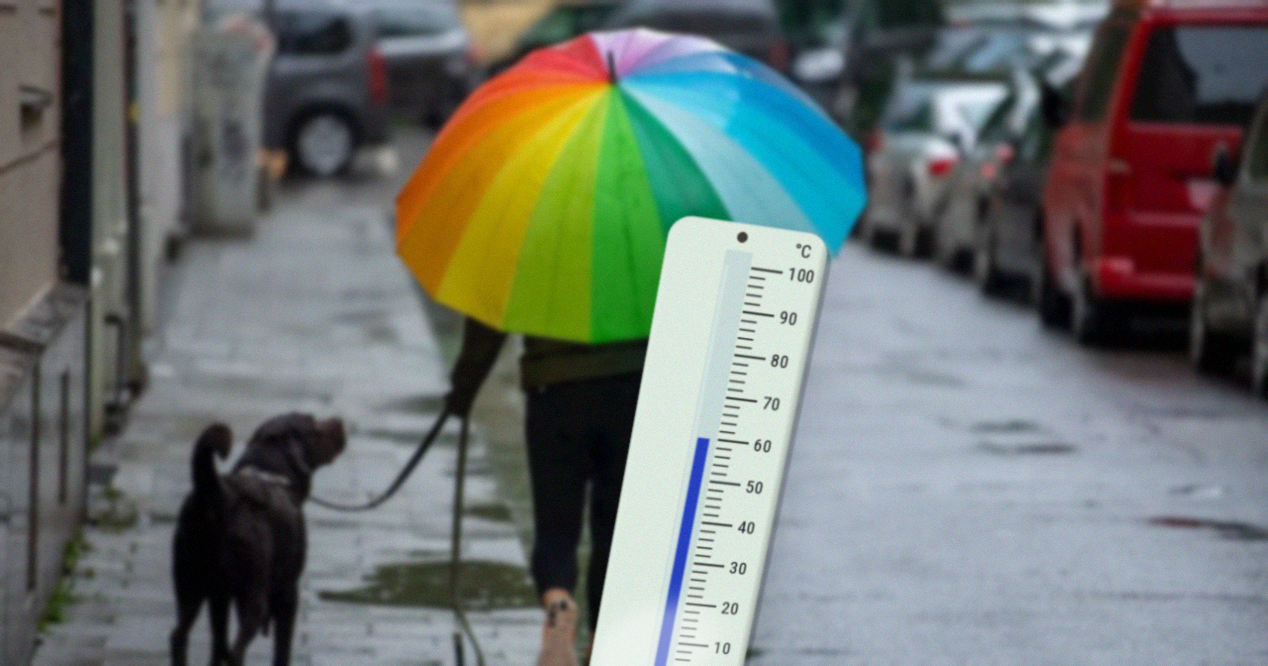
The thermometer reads 60 °C
